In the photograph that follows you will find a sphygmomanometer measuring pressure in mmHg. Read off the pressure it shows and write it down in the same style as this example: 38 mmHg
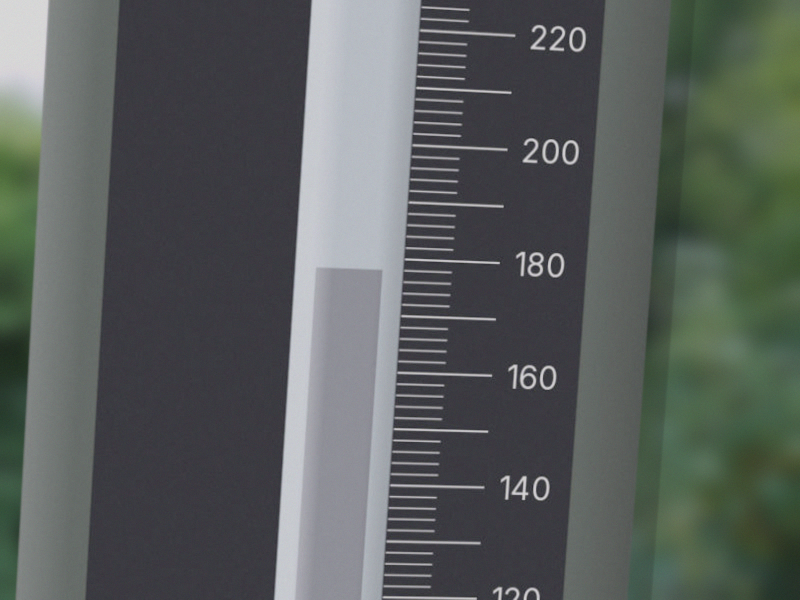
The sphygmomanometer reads 178 mmHg
